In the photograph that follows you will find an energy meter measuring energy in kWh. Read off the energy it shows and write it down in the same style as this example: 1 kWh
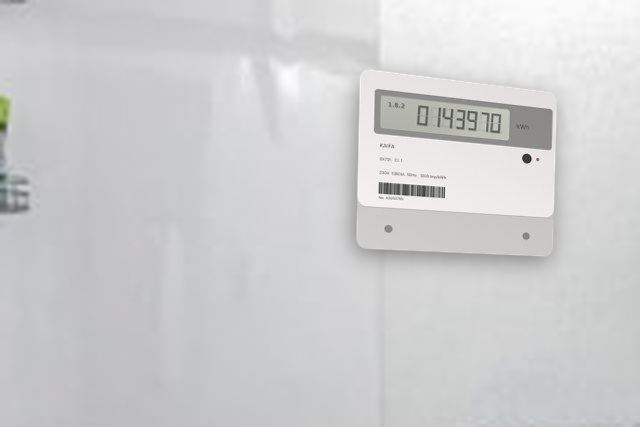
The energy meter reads 143970 kWh
